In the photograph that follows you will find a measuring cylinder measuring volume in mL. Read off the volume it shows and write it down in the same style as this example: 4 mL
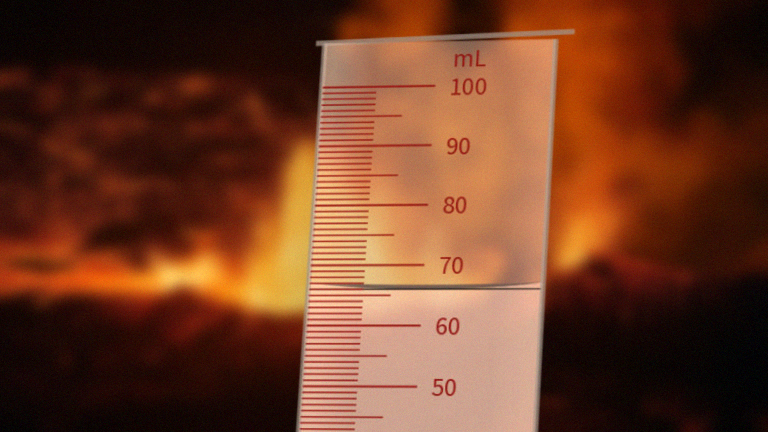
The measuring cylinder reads 66 mL
